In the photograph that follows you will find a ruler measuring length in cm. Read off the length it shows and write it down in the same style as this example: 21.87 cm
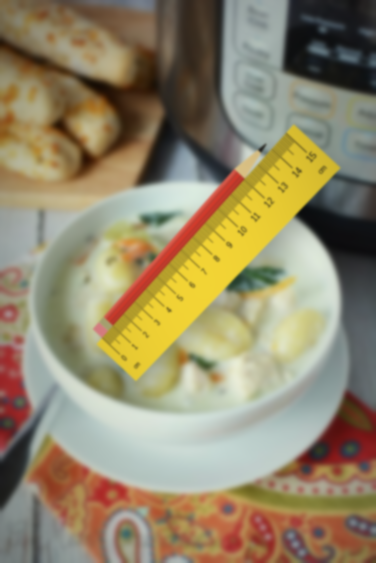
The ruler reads 14 cm
